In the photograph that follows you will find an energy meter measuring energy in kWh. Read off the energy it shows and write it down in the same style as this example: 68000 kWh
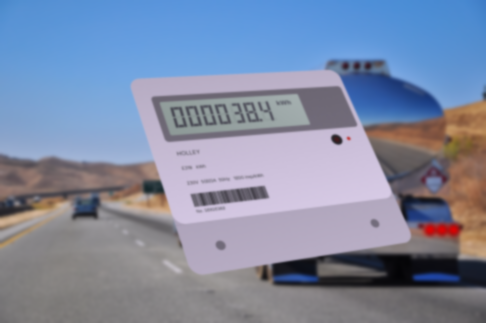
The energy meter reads 38.4 kWh
